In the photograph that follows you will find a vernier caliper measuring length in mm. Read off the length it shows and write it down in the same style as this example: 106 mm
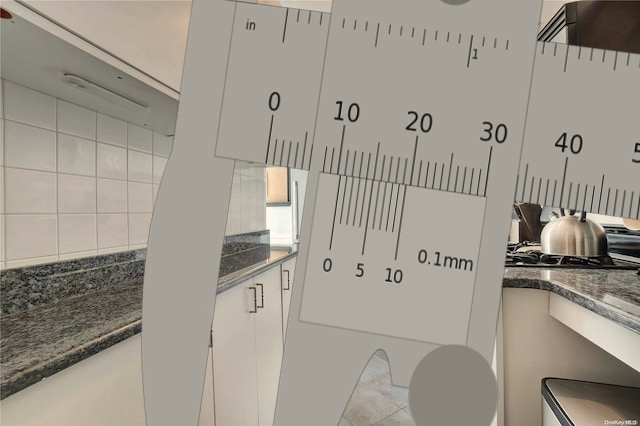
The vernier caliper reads 10.4 mm
